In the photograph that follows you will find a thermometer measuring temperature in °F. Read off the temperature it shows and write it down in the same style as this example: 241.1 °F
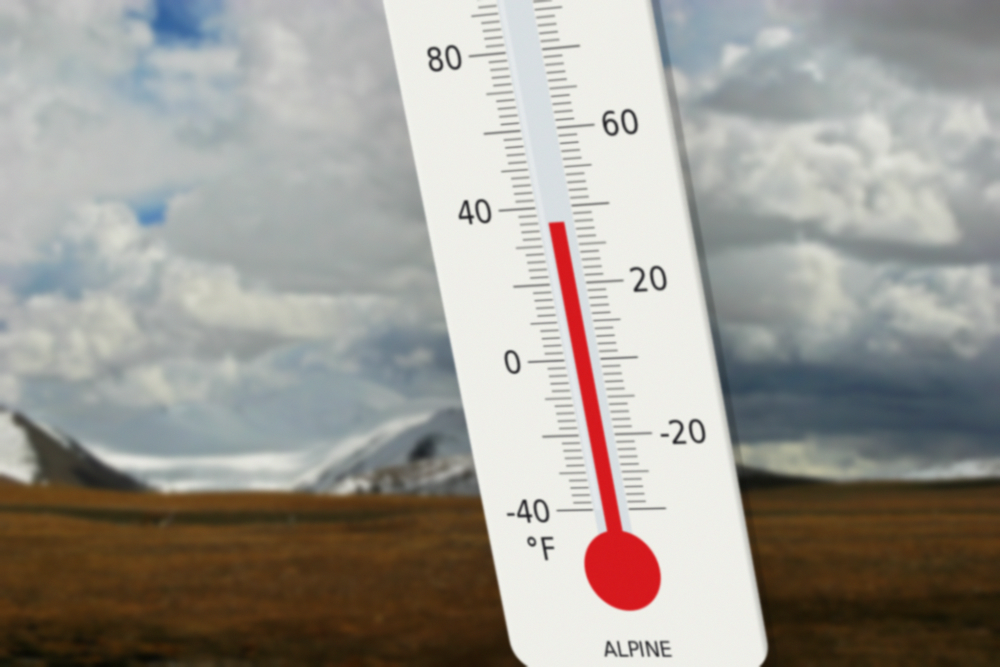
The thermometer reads 36 °F
